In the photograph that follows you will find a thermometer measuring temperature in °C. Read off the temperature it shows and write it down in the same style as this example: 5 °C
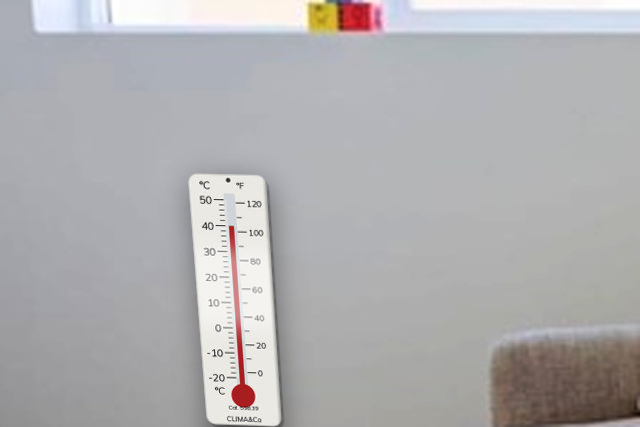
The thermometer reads 40 °C
